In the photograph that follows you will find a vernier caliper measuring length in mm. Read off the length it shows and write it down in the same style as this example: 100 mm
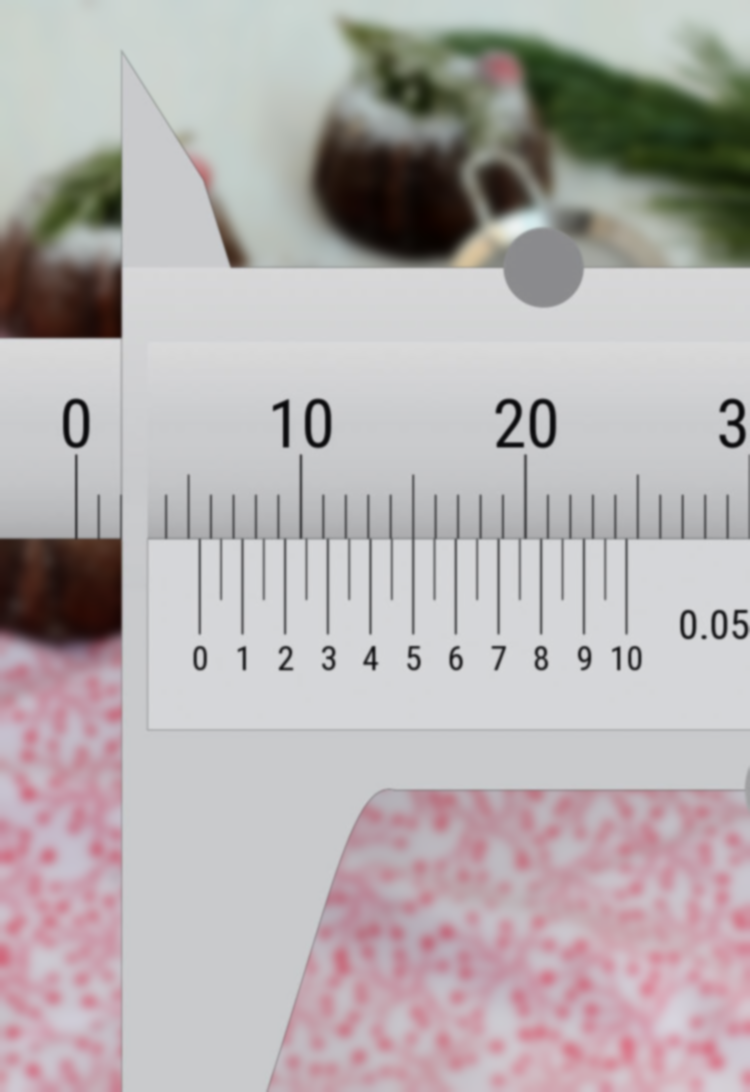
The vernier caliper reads 5.5 mm
